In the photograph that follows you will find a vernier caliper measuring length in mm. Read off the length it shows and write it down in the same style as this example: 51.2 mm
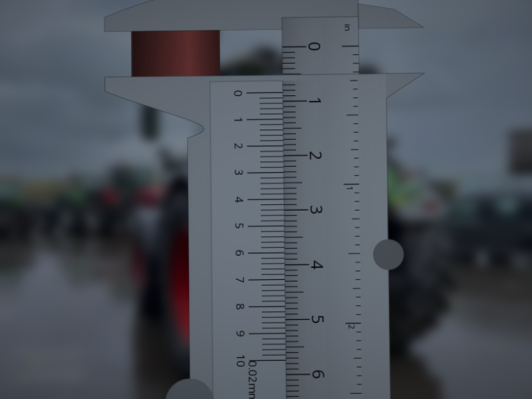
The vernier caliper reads 8.4 mm
